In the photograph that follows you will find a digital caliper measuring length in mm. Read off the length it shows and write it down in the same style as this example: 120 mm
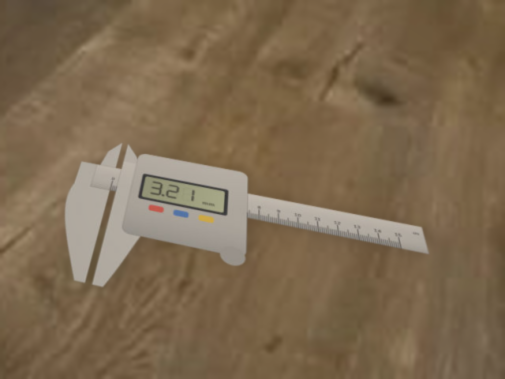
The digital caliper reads 3.21 mm
